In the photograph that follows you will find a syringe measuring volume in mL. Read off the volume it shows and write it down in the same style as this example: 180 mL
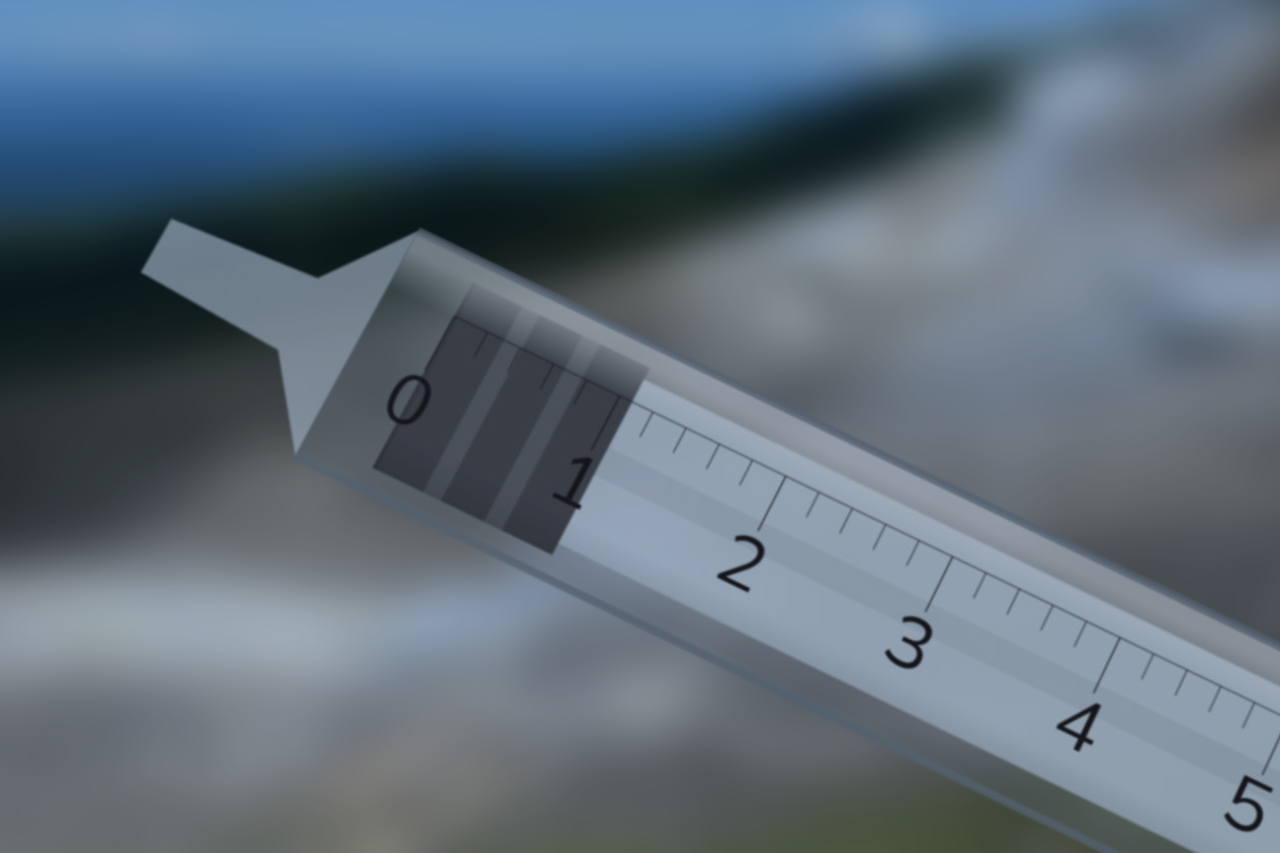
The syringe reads 0 mL
